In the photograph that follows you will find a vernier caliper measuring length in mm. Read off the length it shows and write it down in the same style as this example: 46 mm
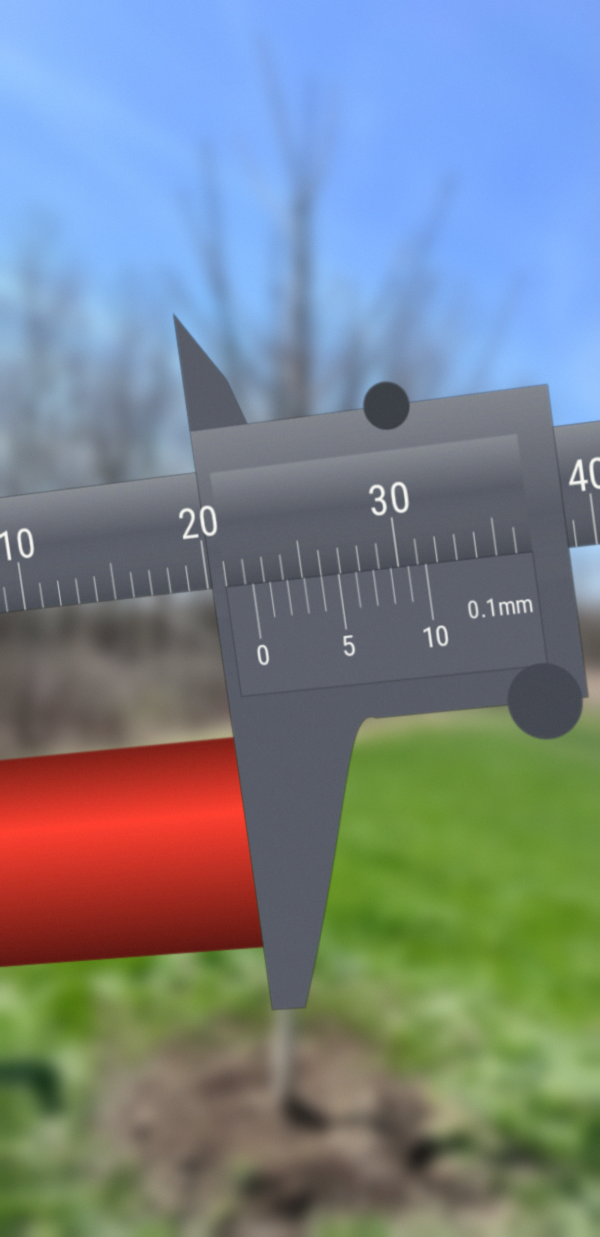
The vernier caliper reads 22.4 mm
